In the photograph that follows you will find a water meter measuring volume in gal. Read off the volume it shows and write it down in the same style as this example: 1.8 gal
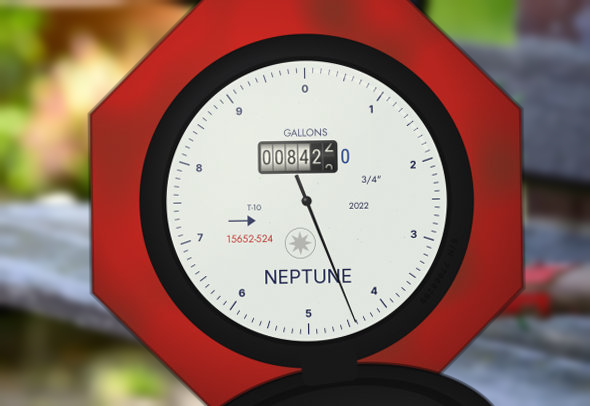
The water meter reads 84224.4 gal
